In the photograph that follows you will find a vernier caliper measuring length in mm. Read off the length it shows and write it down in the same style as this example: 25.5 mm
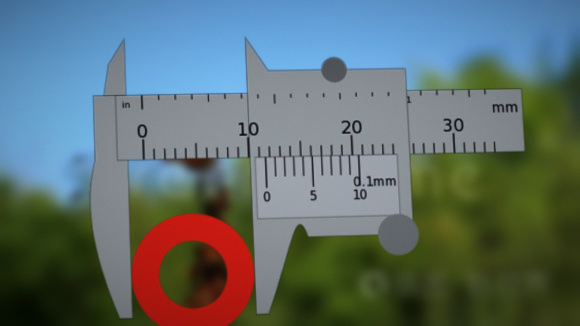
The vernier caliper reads 11.6 mm
